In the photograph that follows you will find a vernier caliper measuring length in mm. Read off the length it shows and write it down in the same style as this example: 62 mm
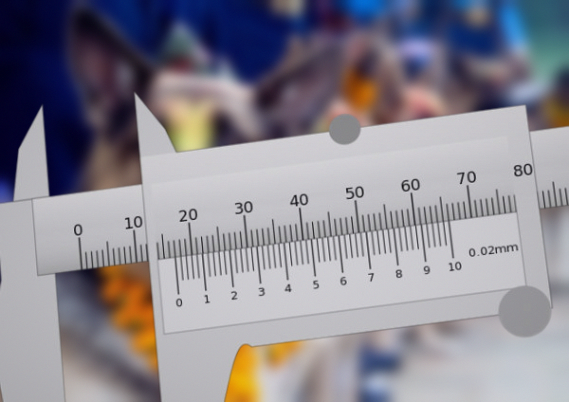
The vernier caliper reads 17.0 mm
